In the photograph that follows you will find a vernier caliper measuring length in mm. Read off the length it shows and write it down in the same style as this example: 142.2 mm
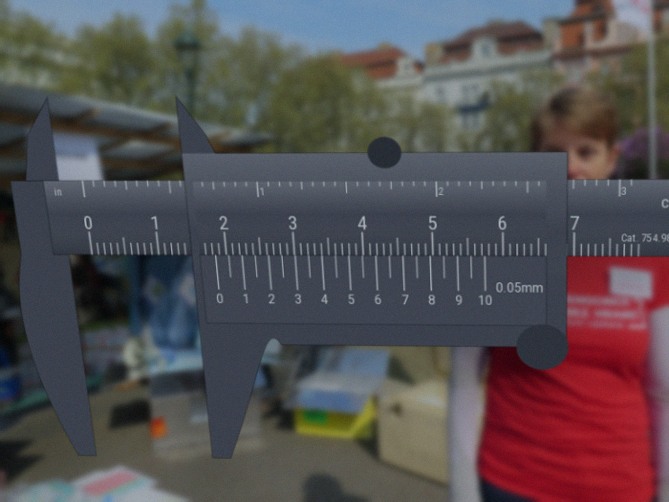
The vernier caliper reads 18.4 mm
